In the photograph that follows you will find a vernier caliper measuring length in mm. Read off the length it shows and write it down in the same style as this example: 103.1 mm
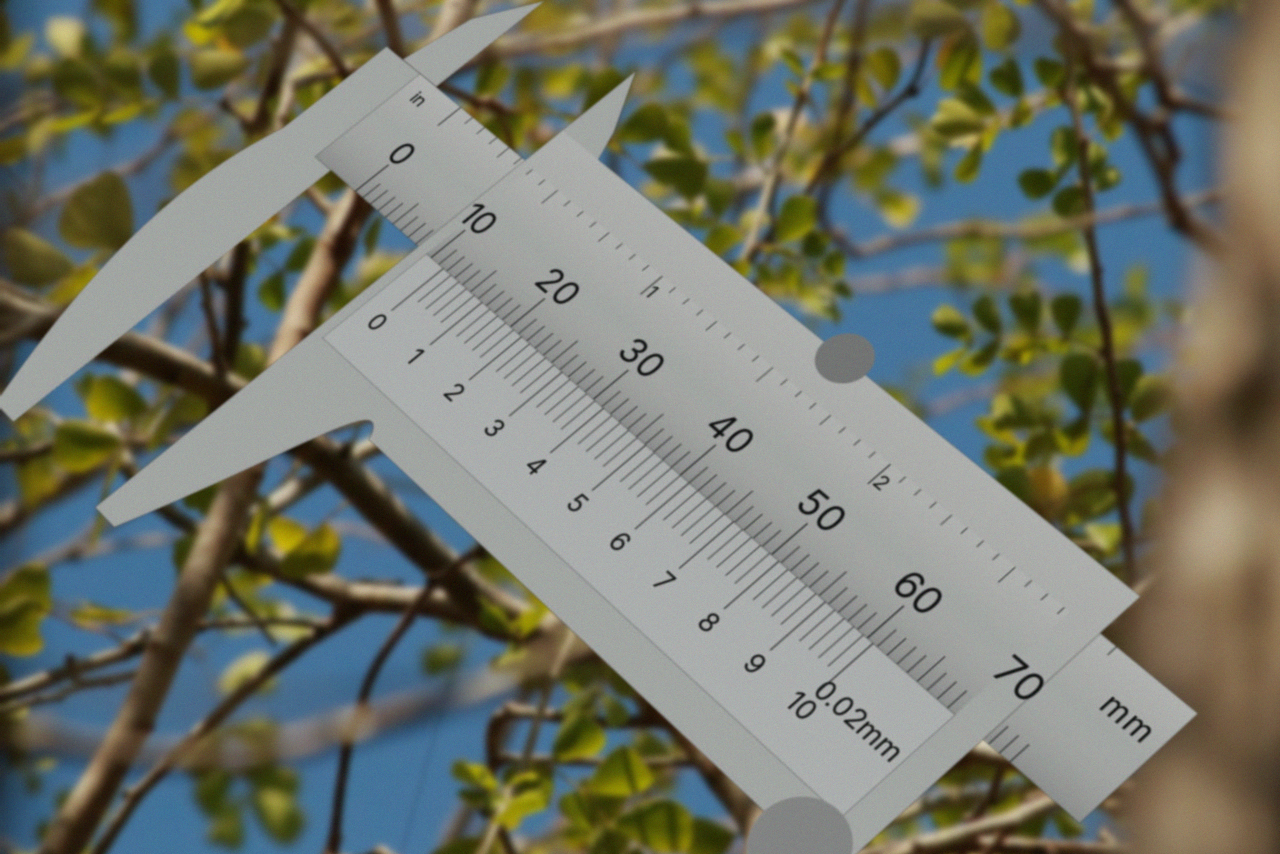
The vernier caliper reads 11.6 mm
